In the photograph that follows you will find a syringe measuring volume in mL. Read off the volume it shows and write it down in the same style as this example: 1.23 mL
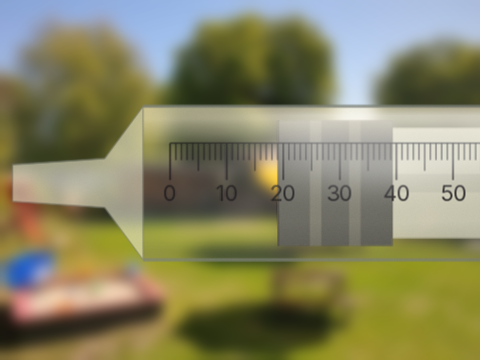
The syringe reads 19 mL
